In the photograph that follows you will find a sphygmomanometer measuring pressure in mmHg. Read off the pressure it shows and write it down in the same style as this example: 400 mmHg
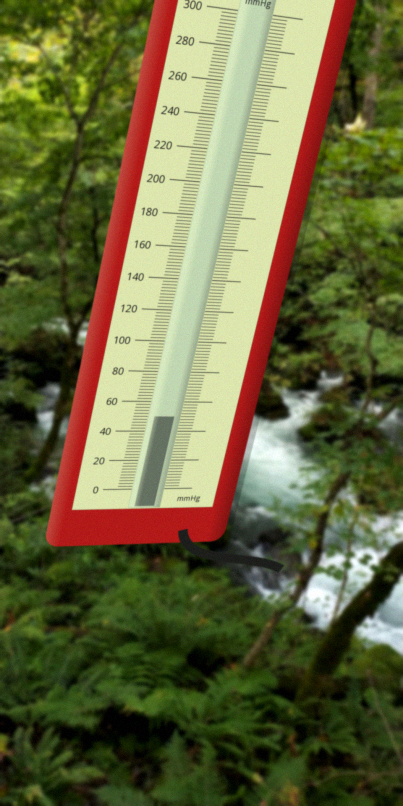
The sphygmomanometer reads 50 mmHg
